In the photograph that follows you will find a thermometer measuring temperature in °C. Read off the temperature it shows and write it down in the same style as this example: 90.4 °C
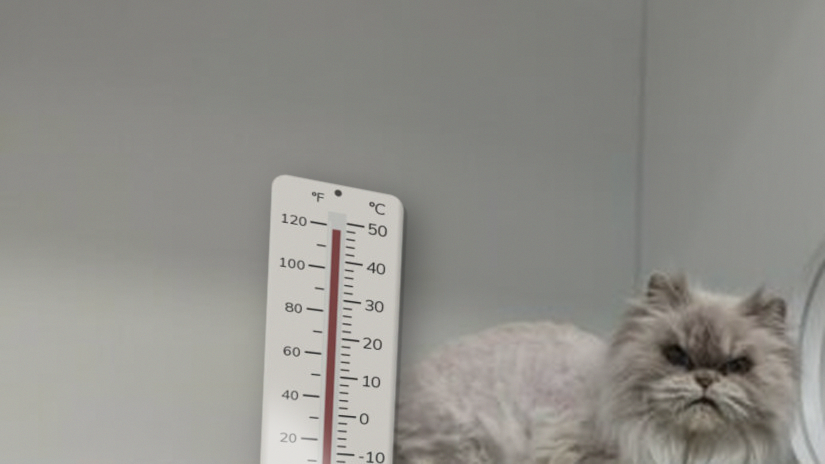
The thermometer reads 48 °C
